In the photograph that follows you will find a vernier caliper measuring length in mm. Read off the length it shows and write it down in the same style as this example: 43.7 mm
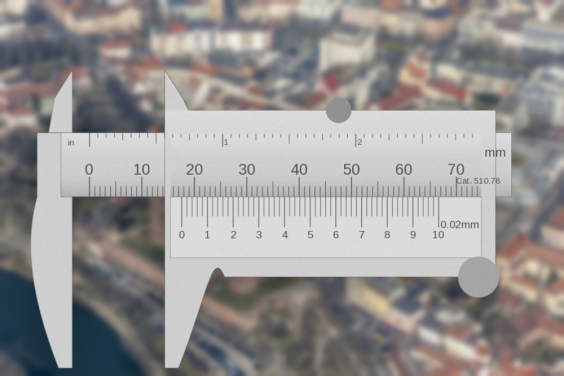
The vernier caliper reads 17.6 mm
